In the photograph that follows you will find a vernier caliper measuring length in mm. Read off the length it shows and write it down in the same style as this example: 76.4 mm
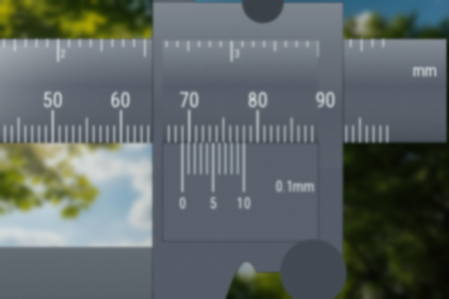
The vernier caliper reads 69.0 mm
